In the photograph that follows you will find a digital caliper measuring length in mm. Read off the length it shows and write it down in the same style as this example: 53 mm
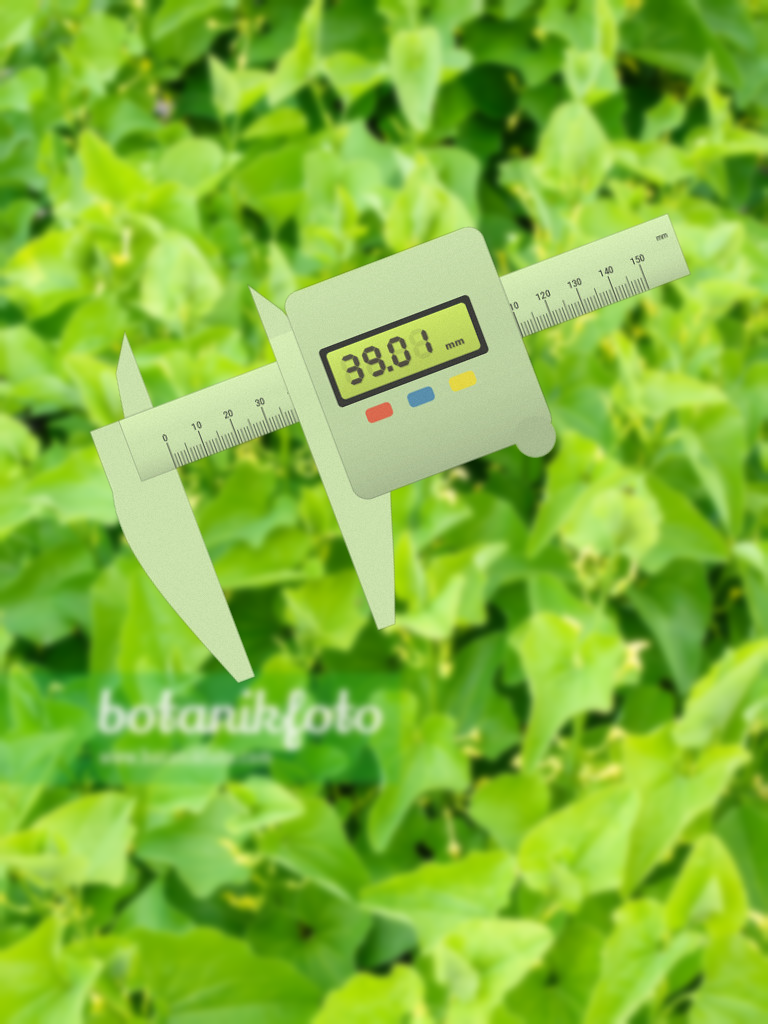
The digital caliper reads 39.01 mm
